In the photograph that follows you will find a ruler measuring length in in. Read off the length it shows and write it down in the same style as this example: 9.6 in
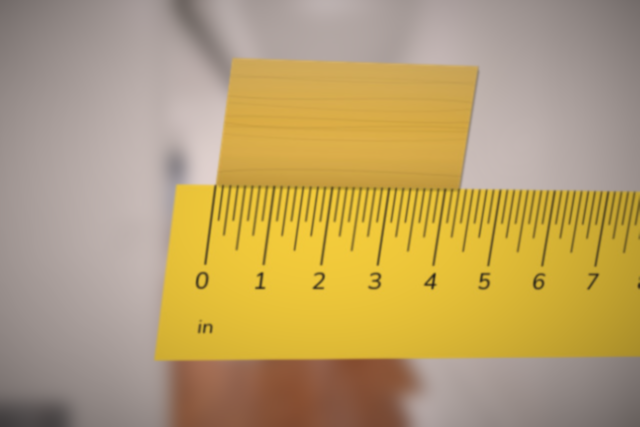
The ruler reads 4.25 in
